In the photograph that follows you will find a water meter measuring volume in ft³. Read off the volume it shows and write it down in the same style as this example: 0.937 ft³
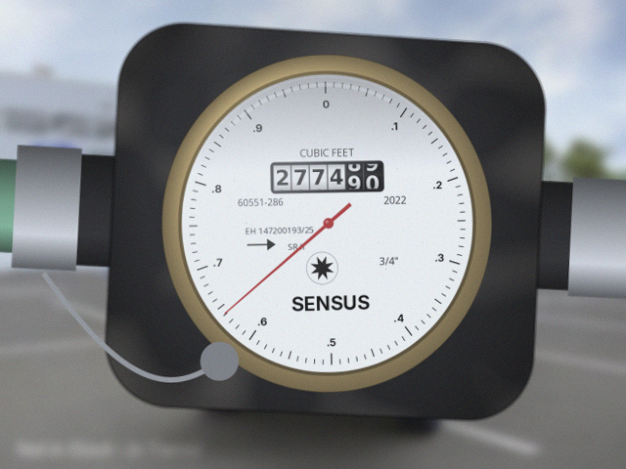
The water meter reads 277489.64 ft³
